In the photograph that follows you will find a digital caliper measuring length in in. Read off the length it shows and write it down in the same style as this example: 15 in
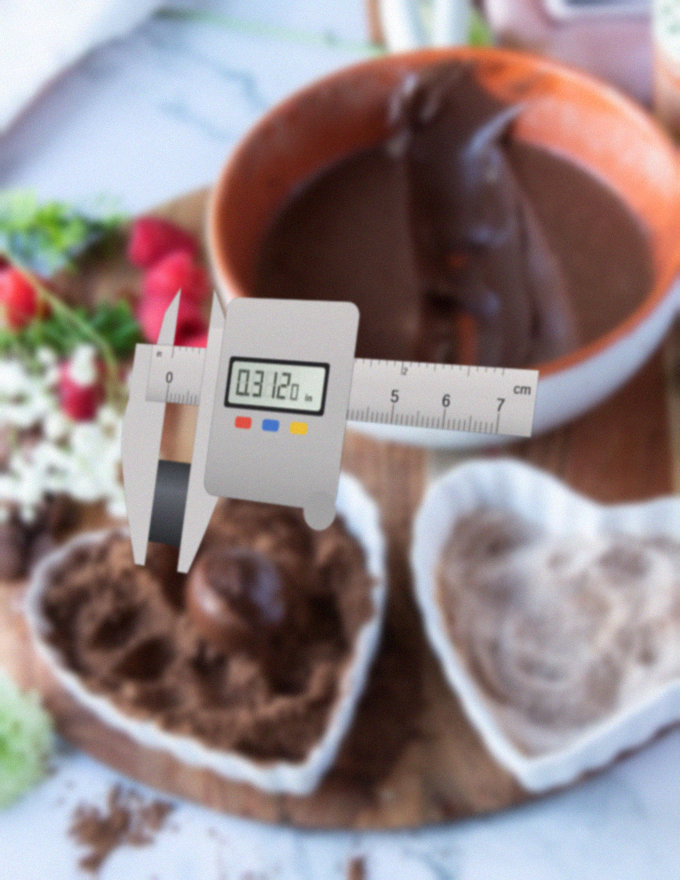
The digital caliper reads 0.3120 in
